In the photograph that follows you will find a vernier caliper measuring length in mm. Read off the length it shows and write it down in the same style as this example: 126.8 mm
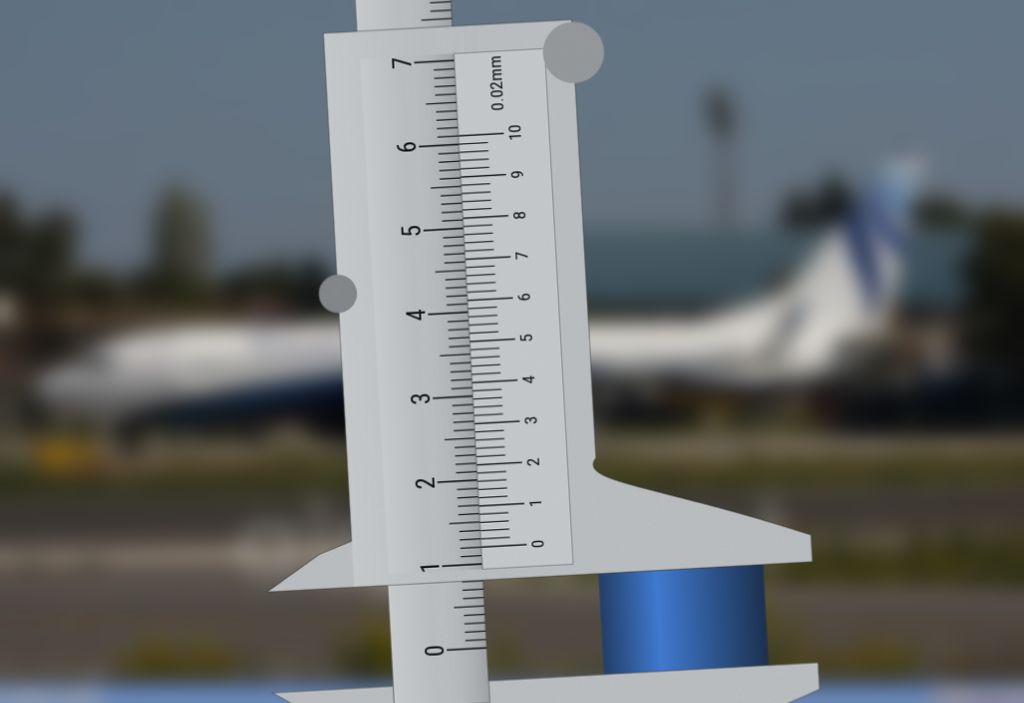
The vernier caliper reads 12.0 mm
